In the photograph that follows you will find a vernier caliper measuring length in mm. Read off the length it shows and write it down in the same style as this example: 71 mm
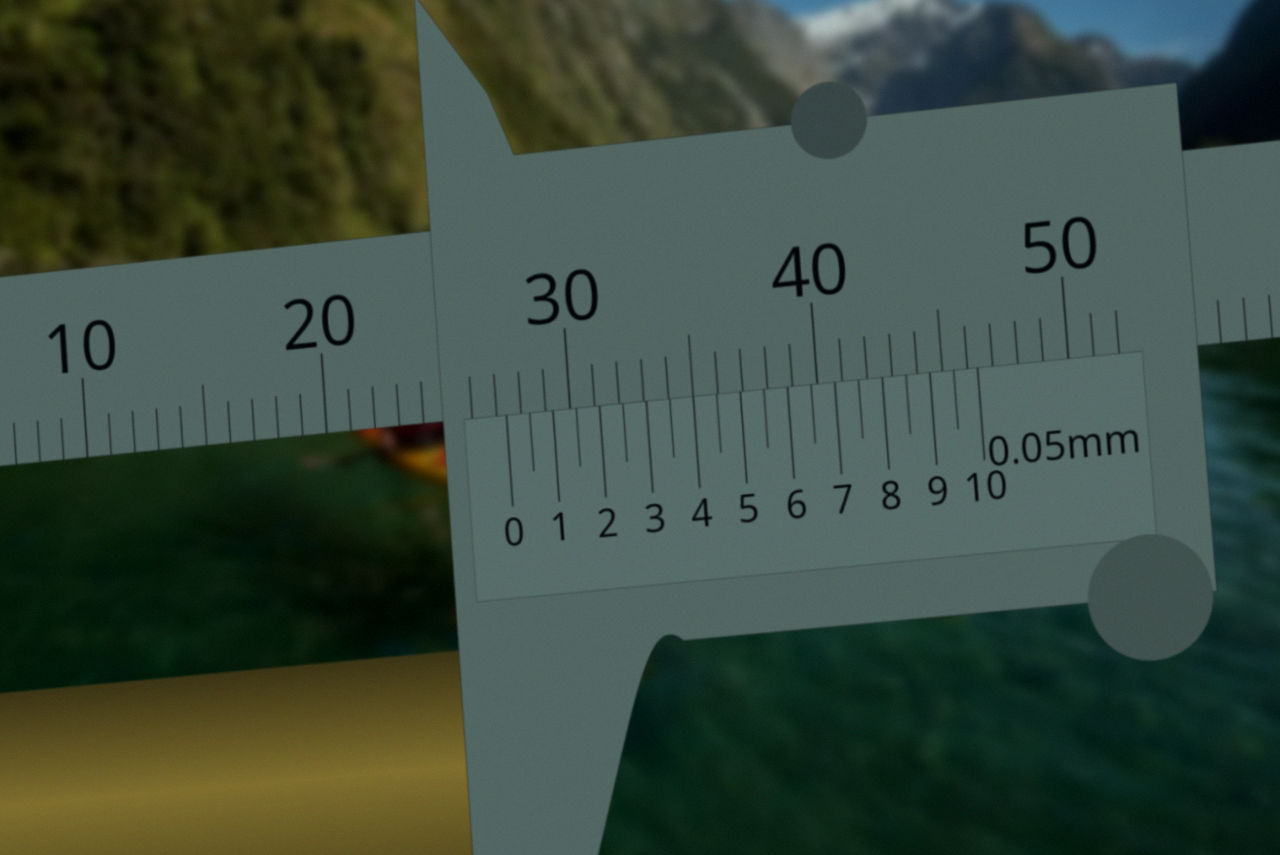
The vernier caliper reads 27.4 mm
